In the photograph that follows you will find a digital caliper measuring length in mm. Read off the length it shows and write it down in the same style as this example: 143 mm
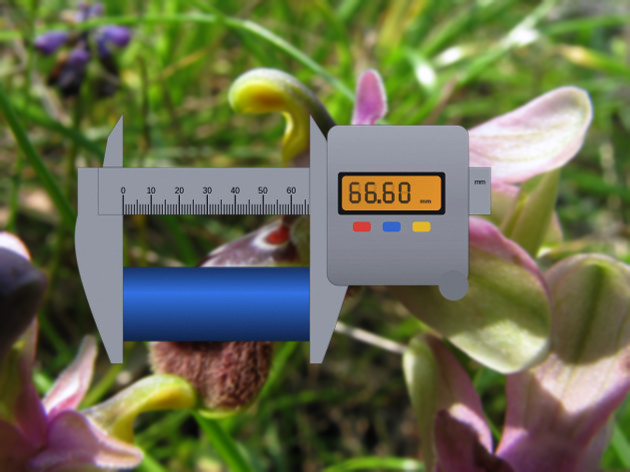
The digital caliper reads 66.60 mm
